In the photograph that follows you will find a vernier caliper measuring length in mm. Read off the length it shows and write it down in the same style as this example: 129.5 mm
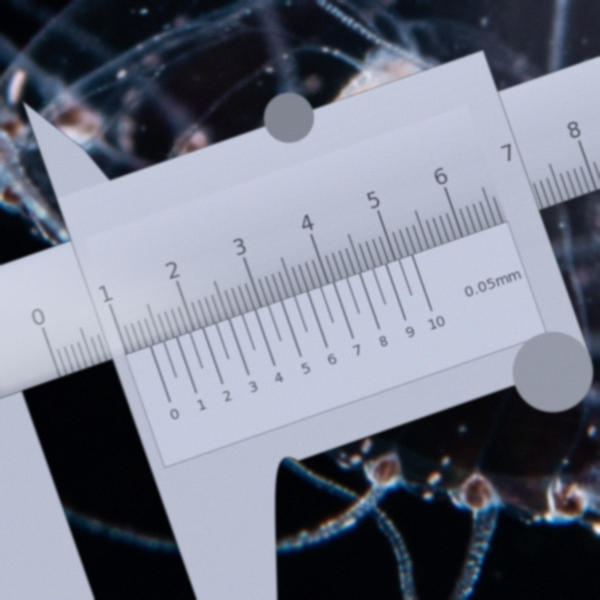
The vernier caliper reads 13.5 mm
